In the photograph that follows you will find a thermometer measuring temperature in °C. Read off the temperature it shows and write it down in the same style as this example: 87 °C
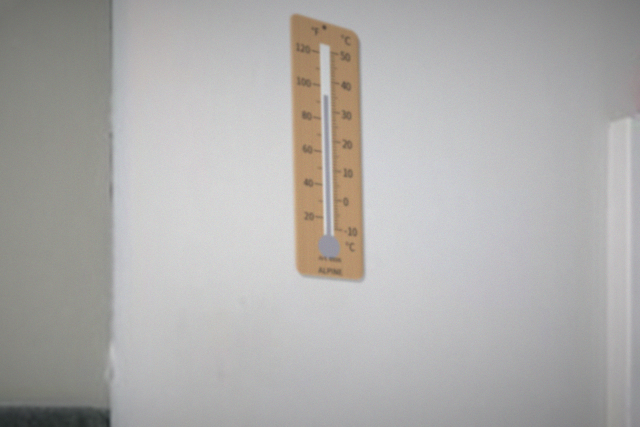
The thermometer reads 35 °C
